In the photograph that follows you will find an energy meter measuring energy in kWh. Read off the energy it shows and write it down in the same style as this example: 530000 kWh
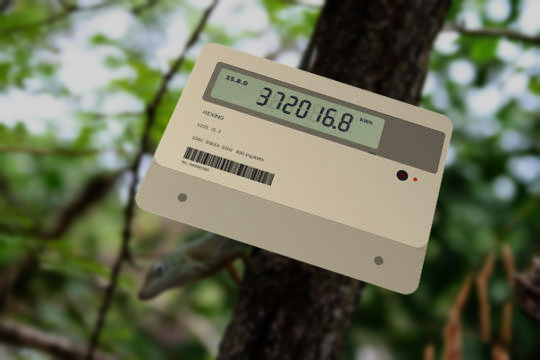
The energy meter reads 372016.8 kWh
